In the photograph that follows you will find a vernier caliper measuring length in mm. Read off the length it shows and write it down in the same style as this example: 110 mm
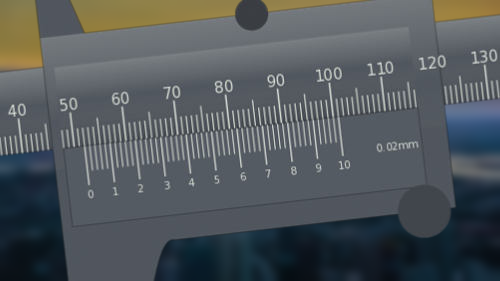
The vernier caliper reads 52.0 mm
